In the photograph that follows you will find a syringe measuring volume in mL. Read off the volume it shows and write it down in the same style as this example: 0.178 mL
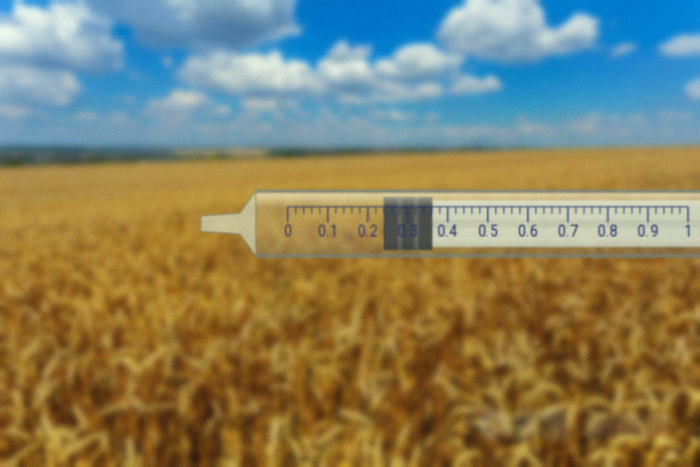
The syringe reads 0.24 mL
